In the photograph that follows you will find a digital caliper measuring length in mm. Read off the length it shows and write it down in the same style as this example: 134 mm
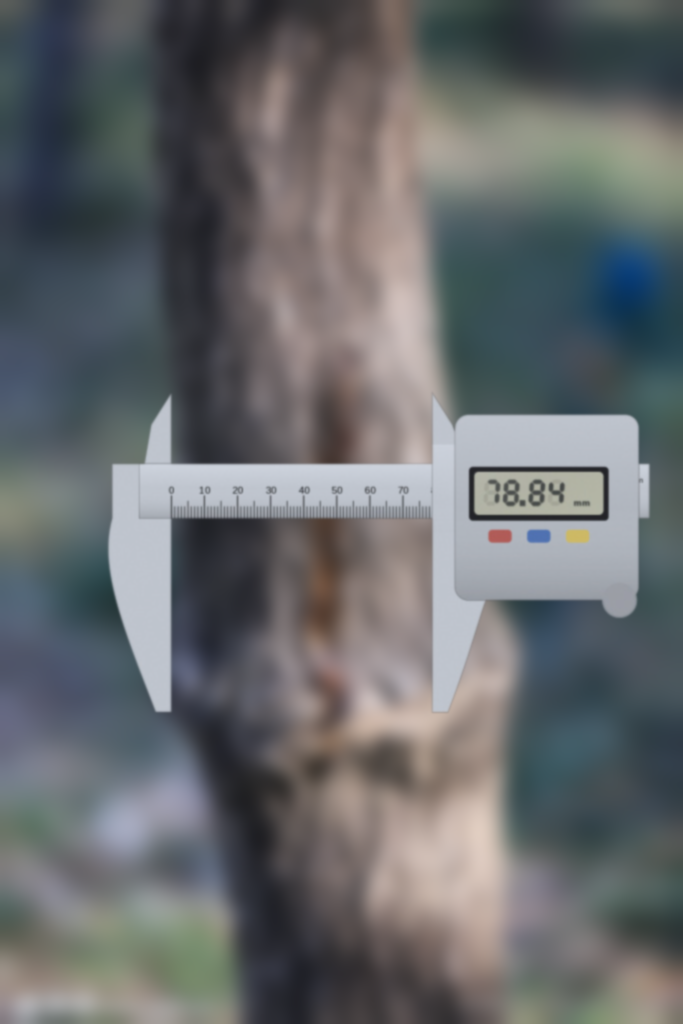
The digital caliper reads 78.84 mm
